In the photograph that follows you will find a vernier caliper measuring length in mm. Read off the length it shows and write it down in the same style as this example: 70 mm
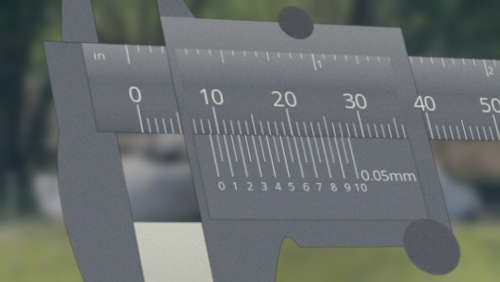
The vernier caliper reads 8.8 mm
